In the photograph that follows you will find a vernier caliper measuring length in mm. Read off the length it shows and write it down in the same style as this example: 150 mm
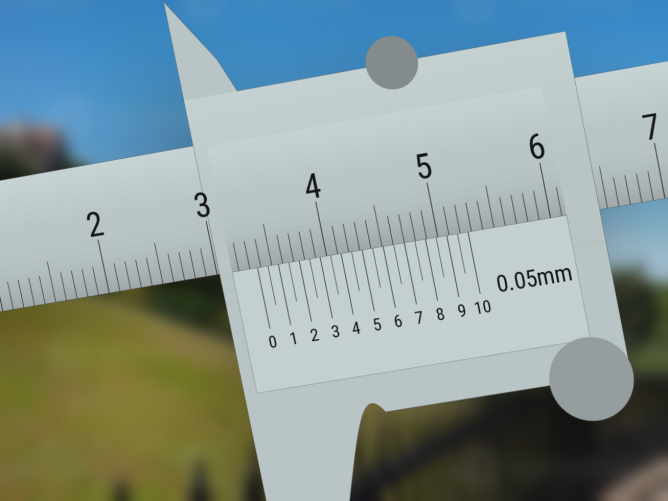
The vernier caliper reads 33.7 mm
